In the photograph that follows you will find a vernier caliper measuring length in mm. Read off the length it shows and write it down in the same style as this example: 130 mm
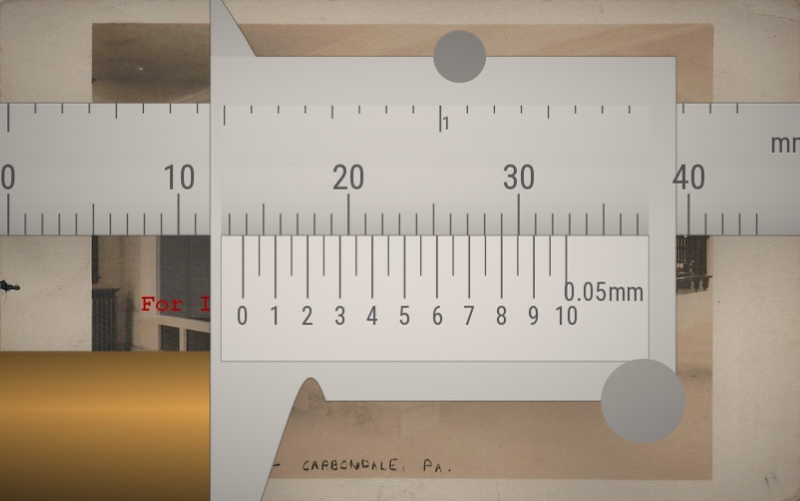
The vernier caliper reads 13.8 mm
